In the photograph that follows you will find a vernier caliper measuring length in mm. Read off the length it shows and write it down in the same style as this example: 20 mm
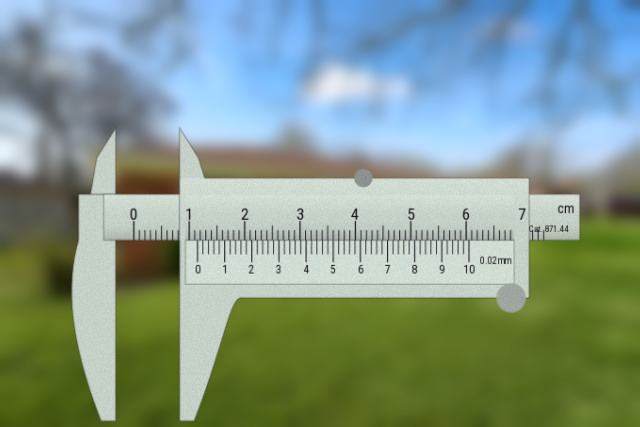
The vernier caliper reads 11.5 mm
